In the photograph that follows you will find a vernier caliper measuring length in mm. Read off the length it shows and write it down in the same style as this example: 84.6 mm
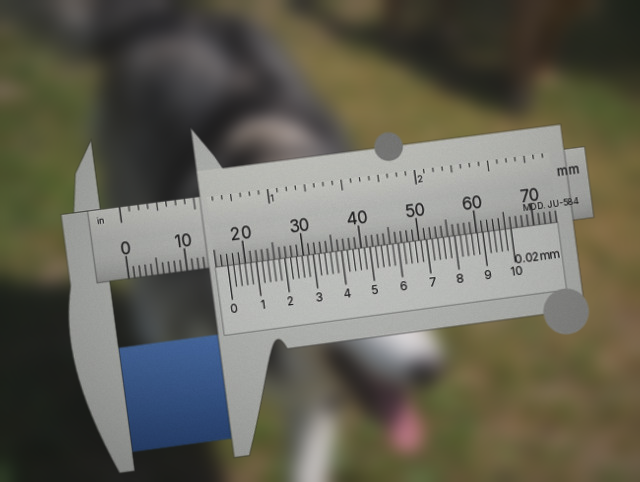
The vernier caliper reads 17.0 mm
